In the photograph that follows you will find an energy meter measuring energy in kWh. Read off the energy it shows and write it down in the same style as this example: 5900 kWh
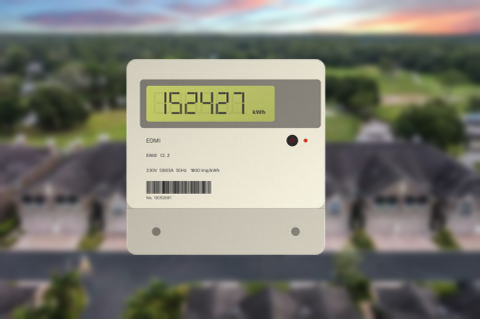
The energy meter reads 152427 kWh
